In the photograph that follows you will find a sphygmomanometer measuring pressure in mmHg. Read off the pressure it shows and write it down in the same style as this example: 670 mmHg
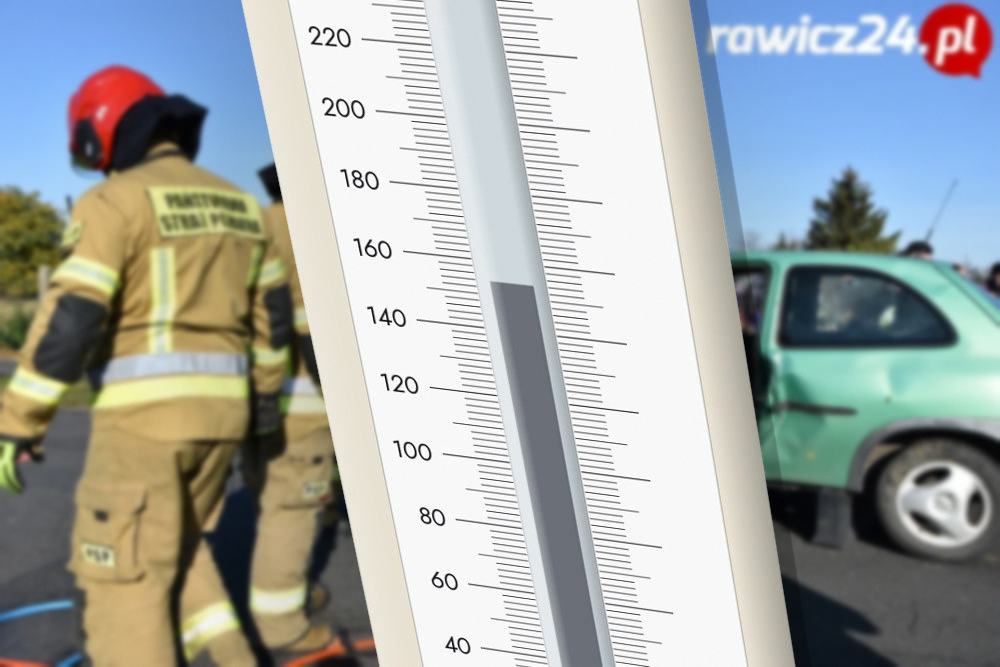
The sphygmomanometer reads 154 mmHg
